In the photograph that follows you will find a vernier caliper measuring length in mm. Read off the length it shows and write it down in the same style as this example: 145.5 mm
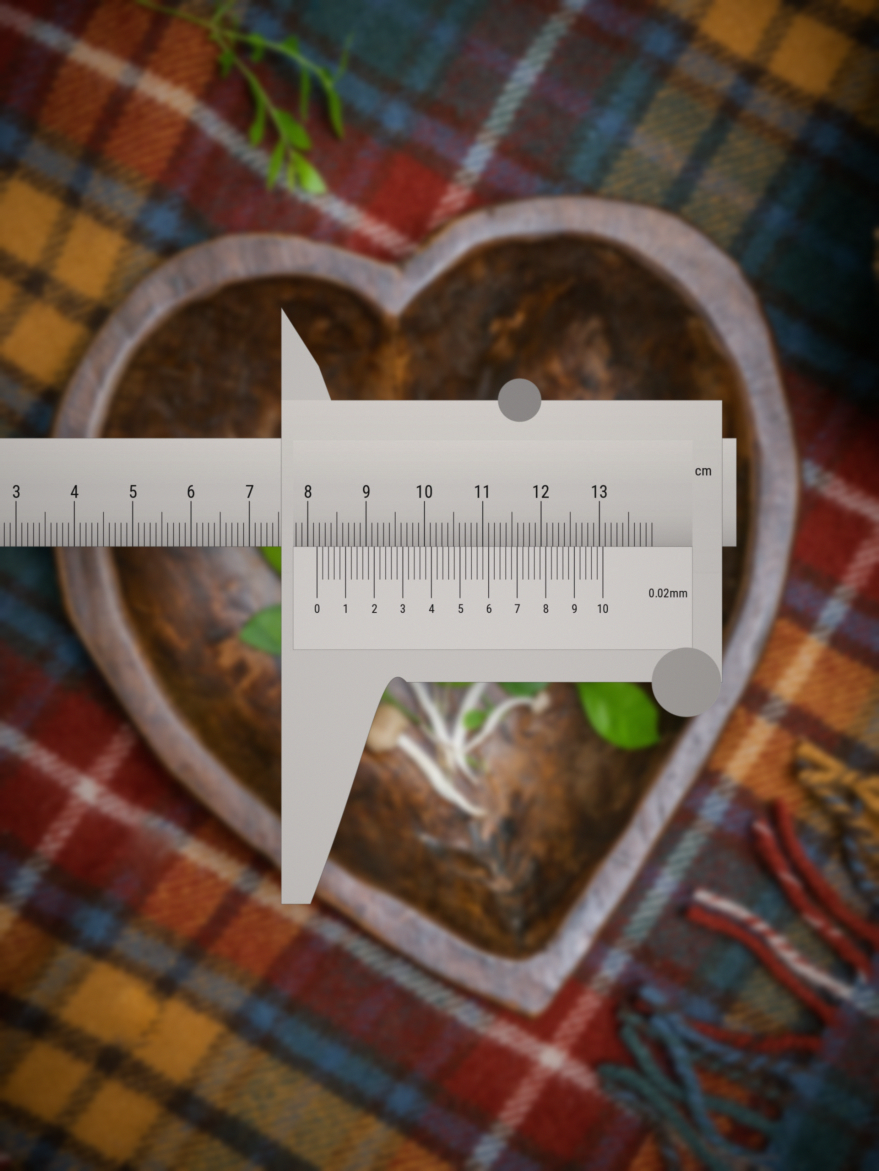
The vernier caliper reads 81.6 mm
